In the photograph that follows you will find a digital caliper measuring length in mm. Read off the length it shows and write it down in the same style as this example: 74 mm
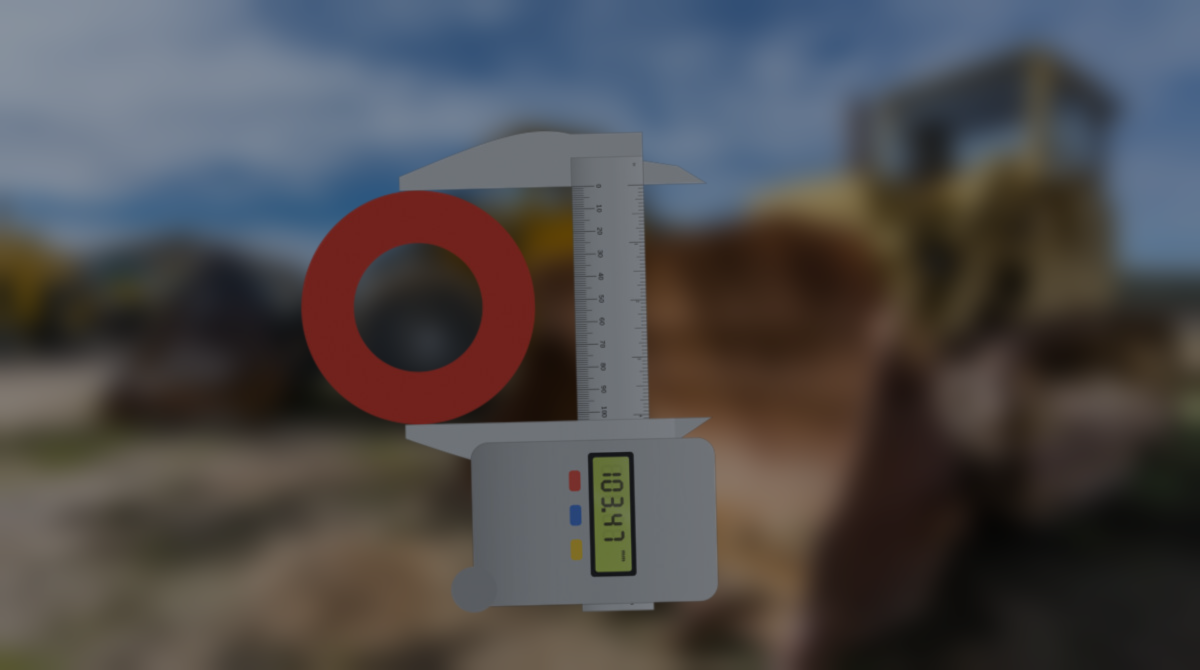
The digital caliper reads 103.47 mm
